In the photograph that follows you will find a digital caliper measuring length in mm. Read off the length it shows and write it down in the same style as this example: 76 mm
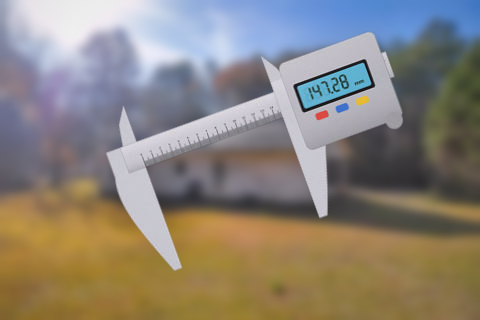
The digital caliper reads 147.28 mm
